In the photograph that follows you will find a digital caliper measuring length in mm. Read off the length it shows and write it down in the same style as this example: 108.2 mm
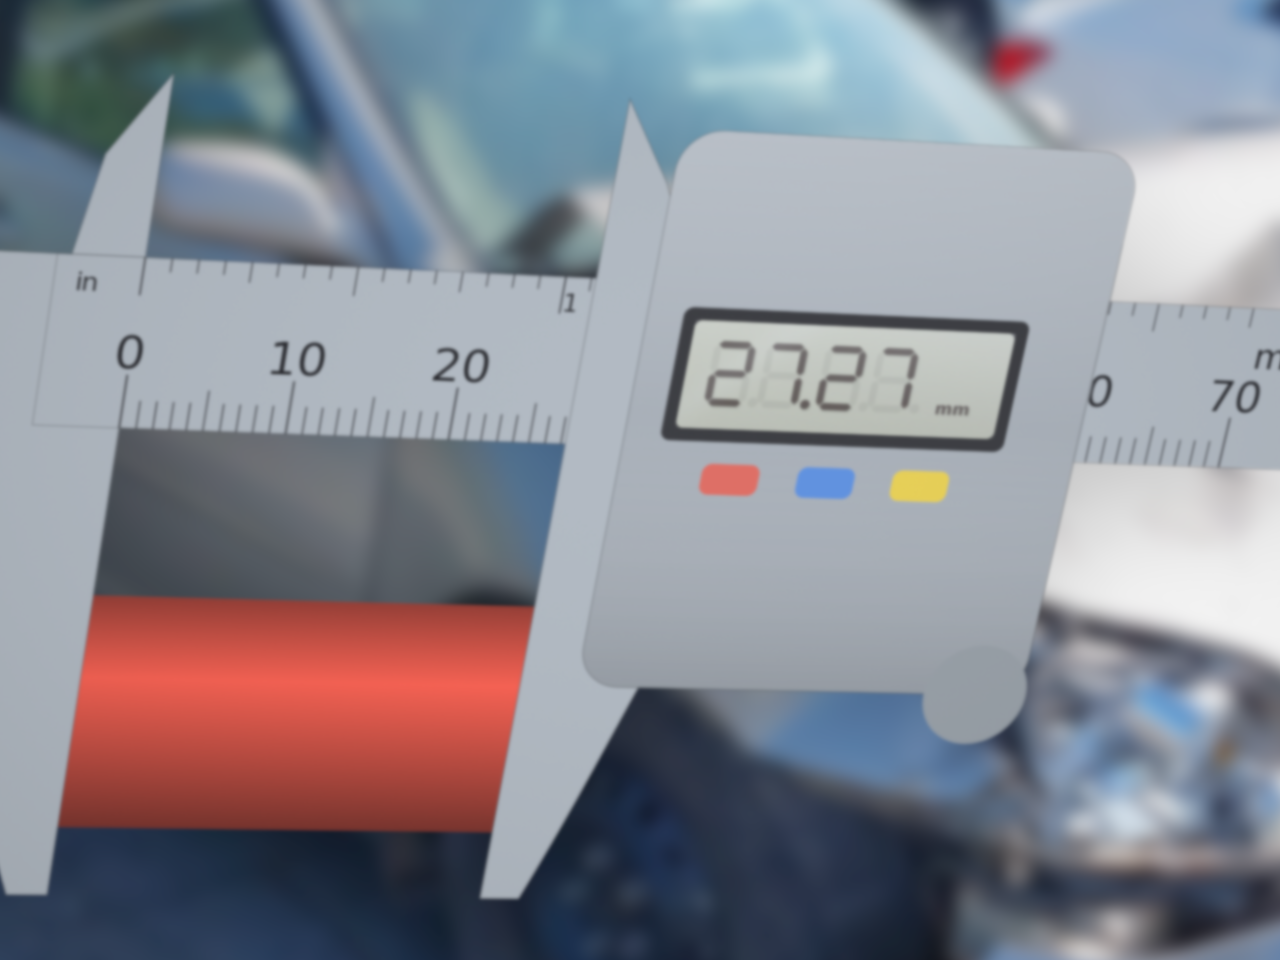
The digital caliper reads 27.27 mm
